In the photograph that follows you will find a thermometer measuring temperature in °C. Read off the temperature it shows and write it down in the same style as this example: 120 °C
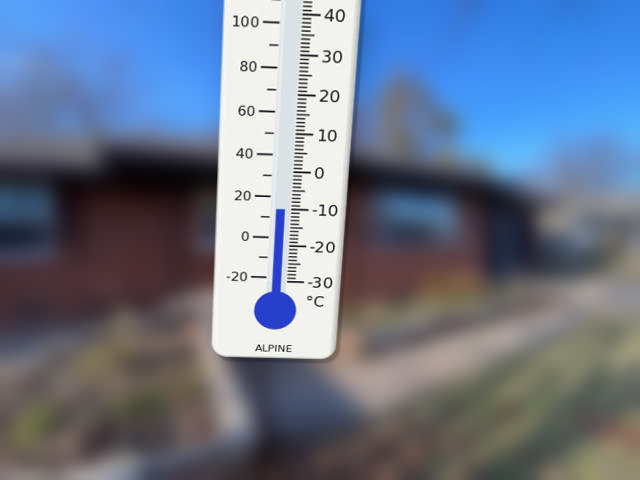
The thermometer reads -10 °C
